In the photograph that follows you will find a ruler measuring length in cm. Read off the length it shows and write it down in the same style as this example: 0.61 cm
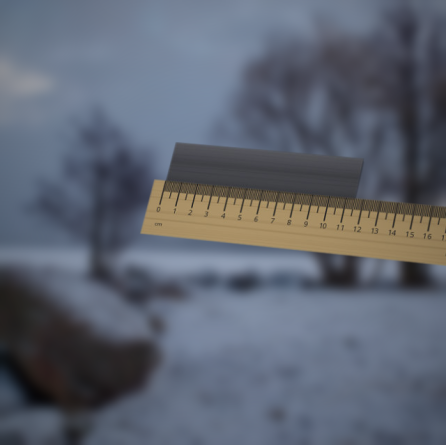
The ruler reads 11.5 cm
